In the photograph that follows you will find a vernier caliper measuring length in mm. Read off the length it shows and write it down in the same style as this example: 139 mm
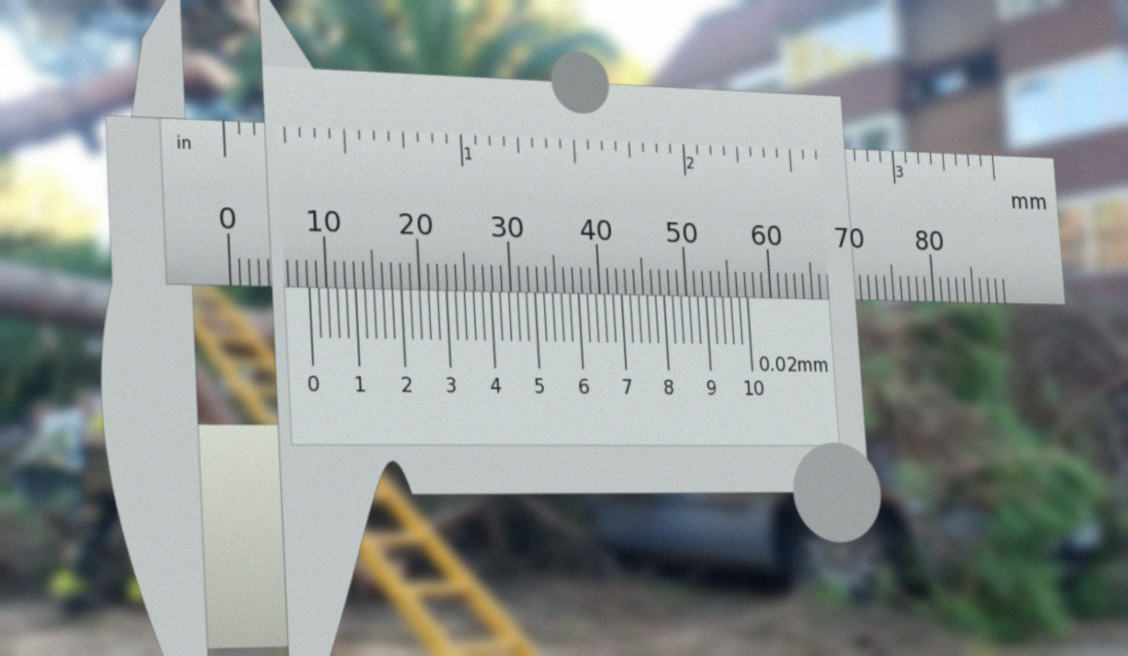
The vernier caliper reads 8.2 mm
